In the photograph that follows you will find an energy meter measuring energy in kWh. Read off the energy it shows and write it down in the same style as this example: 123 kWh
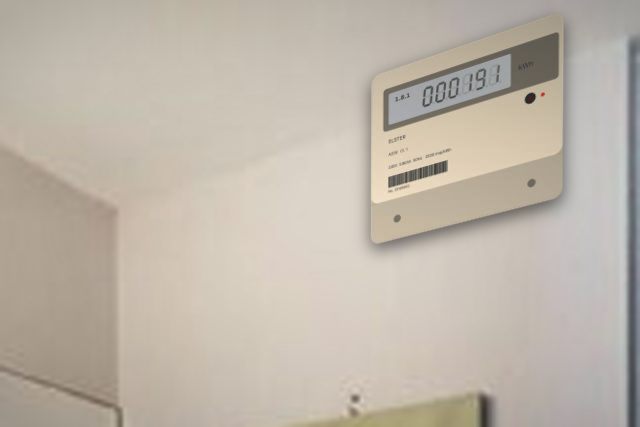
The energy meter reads 191 kWh
